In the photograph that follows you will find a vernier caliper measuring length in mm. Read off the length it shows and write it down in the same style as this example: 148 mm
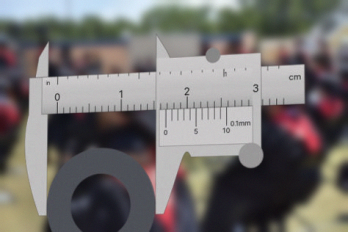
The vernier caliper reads 16.8 mm
